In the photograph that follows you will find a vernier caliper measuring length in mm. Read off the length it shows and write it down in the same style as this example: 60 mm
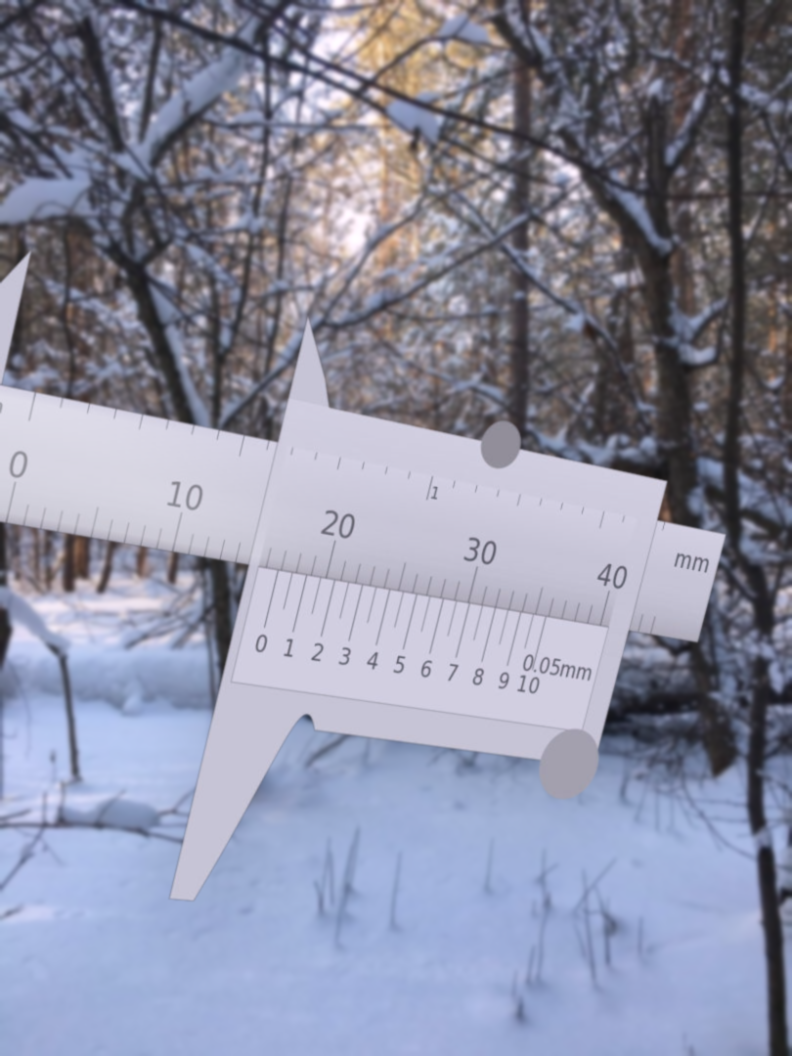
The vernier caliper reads 16.8 mm
